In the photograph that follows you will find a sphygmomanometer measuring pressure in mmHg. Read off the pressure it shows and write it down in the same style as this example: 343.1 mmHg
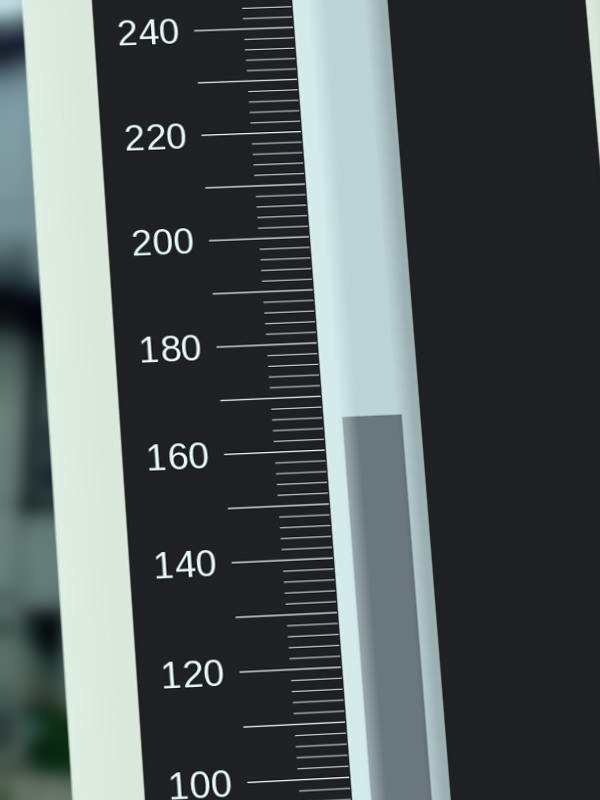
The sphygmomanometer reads 166 mmHg
